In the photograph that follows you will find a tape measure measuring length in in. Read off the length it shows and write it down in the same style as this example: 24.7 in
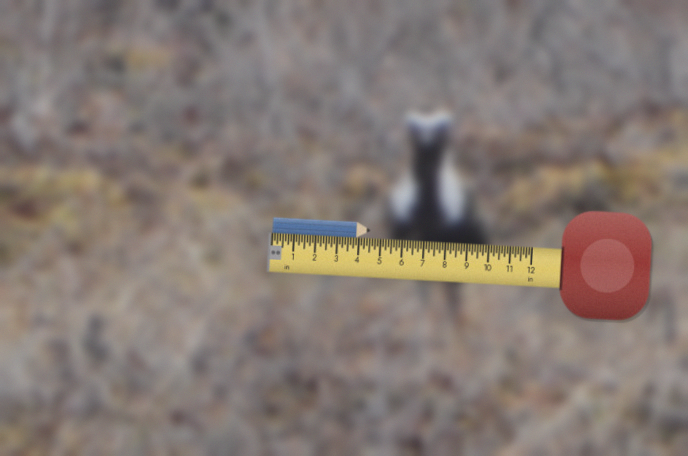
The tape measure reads 4.5 in
